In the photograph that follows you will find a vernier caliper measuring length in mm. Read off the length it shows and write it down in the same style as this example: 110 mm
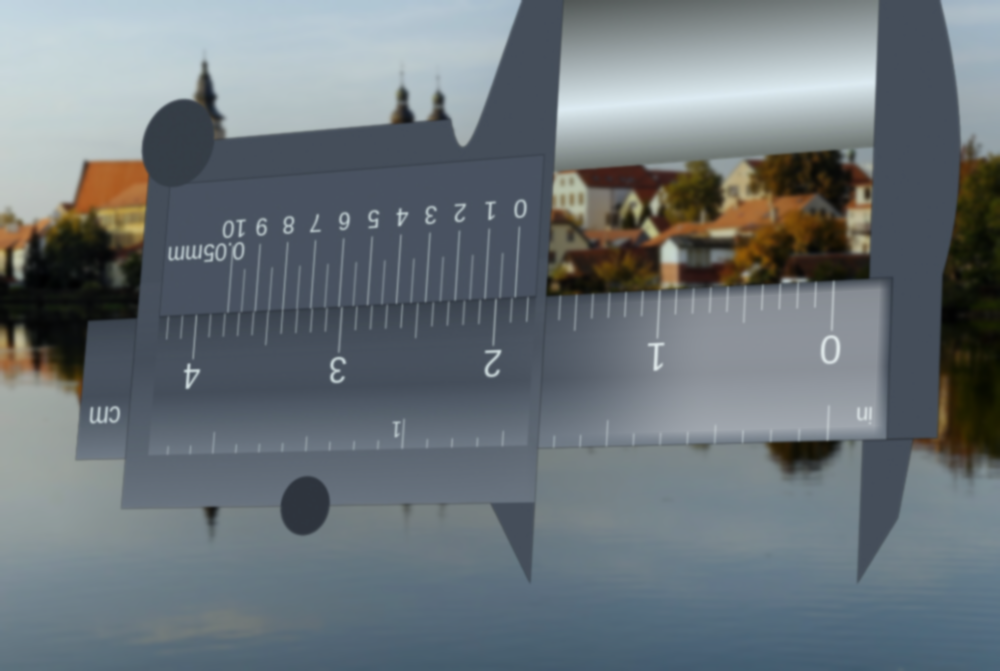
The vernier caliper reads 18.8 mm
